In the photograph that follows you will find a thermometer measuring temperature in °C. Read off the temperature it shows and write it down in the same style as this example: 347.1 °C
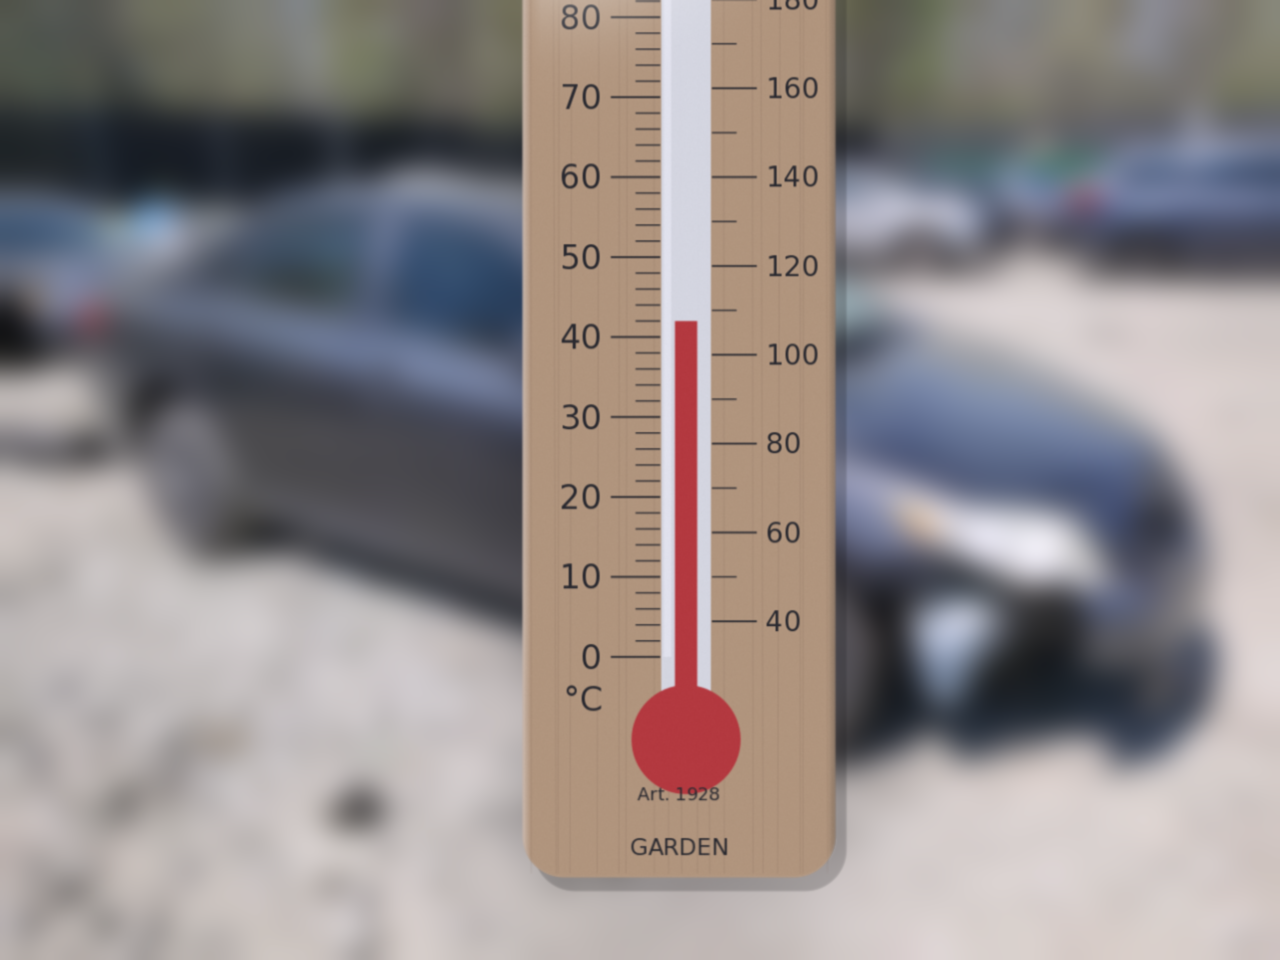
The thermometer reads 42 °C
